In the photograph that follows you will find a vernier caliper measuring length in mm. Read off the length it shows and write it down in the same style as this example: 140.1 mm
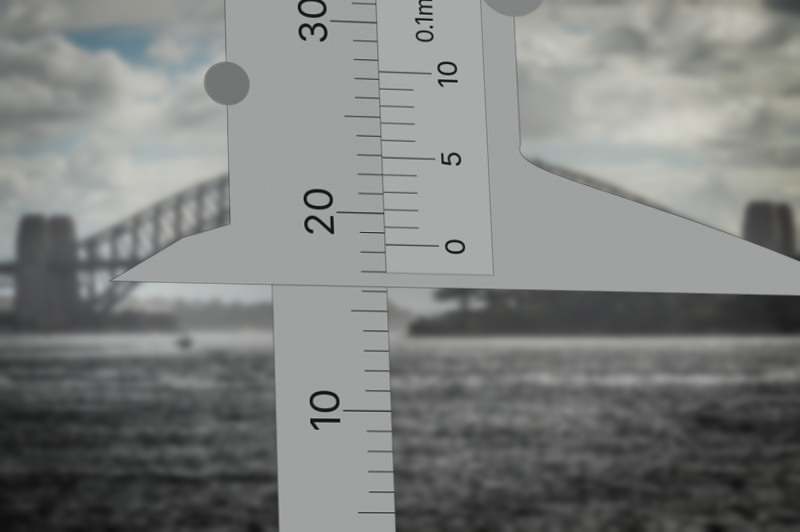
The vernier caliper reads 18.4 mm
